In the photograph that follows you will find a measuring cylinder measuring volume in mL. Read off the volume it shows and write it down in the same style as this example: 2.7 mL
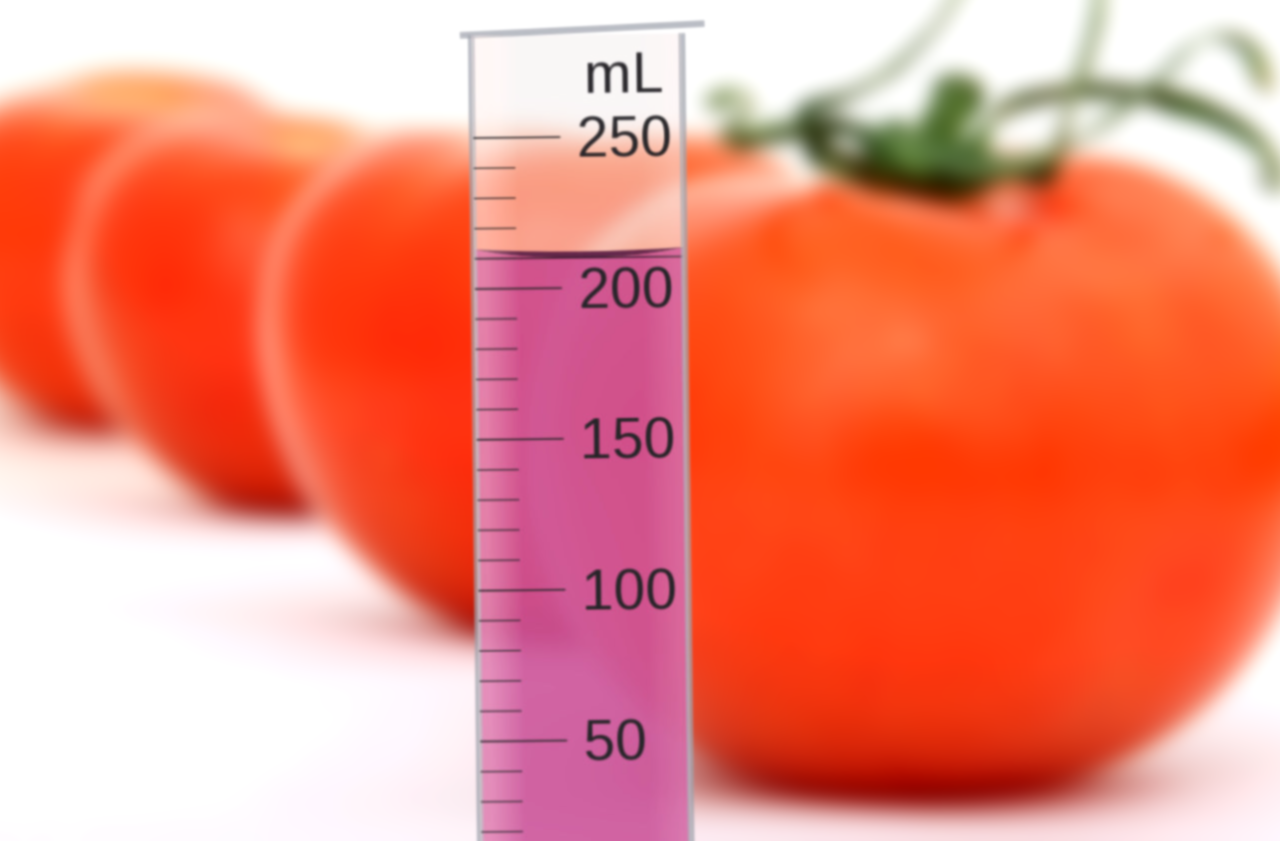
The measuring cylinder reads 210 mL
